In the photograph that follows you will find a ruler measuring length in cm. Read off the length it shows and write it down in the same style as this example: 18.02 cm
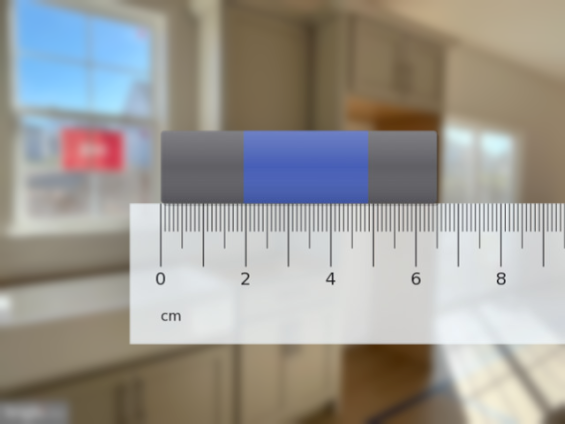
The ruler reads 6.5 cm
